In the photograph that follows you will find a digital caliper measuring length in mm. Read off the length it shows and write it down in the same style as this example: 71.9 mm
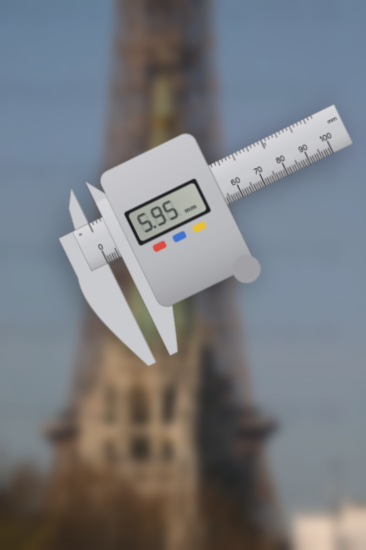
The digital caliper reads 5.95 mm
